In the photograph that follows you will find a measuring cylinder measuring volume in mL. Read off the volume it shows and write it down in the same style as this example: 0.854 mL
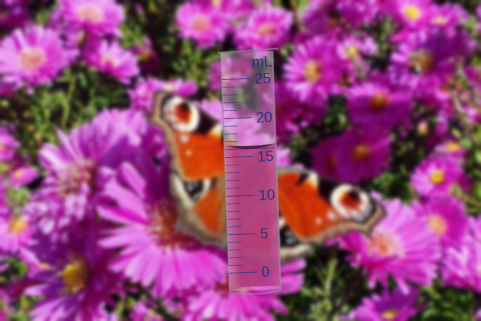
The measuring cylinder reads 16 mL
